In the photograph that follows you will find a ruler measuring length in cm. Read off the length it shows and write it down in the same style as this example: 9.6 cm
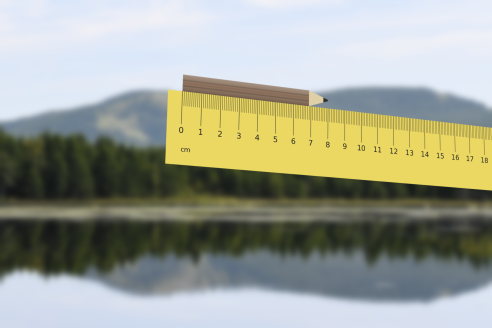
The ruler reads 8 cm
